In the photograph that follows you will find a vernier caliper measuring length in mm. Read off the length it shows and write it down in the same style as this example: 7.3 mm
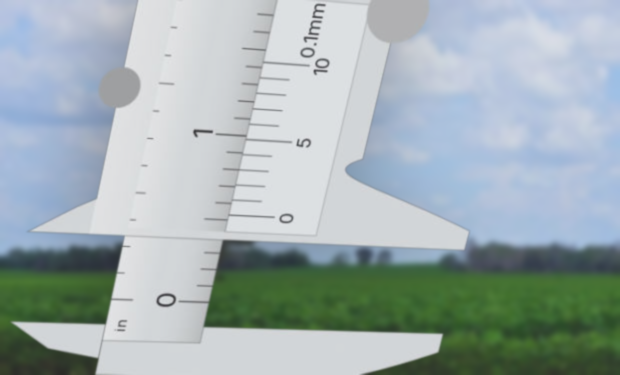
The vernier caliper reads 5.3 mm
